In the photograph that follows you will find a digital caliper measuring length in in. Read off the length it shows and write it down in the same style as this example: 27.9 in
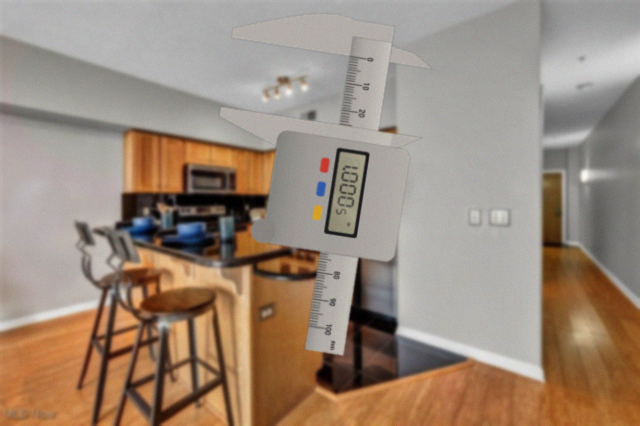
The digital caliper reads 1.0005 in
